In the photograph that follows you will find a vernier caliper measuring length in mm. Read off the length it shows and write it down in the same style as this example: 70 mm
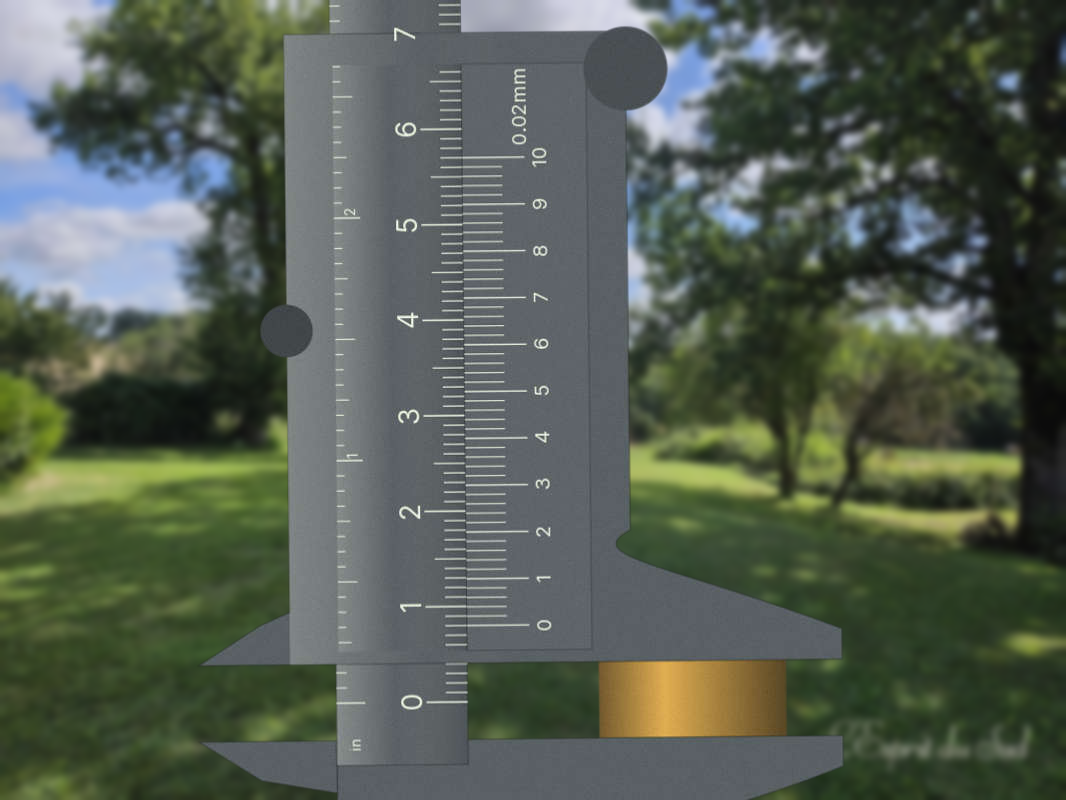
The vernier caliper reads 8.0 mm
